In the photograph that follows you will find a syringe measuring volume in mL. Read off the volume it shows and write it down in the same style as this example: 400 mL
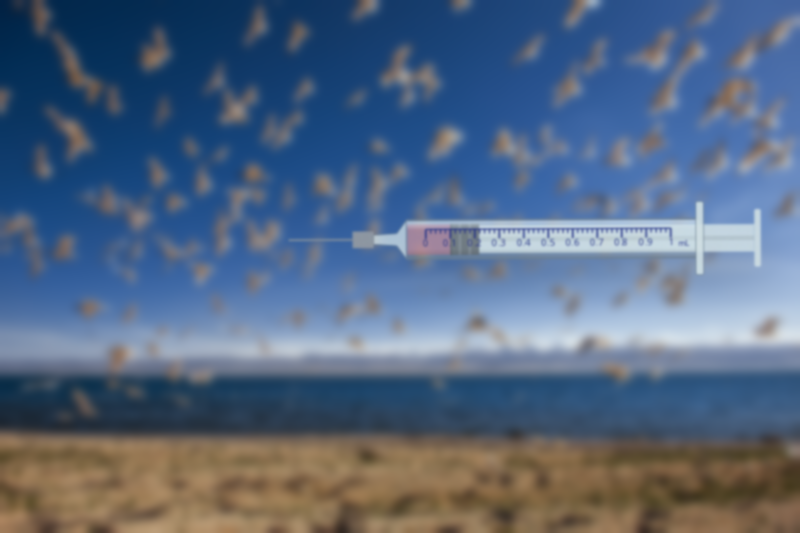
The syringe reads 0.1 mL
